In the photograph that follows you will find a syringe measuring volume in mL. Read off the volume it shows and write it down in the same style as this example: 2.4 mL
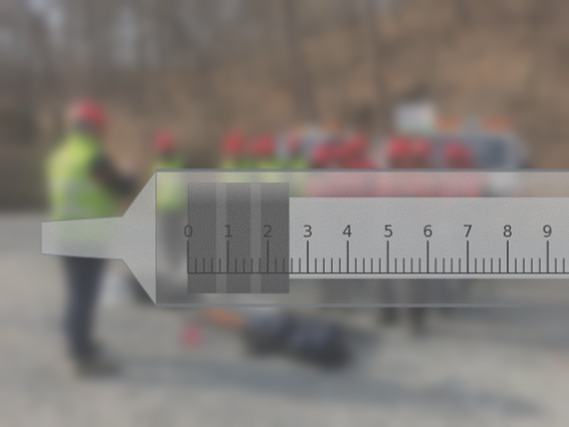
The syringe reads 0 mL
